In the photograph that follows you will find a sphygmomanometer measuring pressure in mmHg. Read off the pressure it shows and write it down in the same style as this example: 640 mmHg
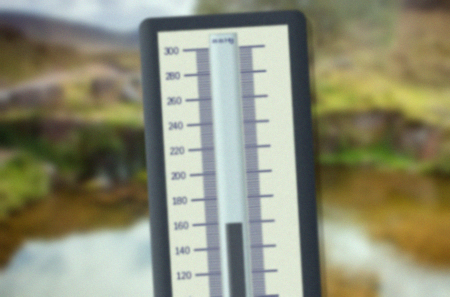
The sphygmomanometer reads 160 mmHg
